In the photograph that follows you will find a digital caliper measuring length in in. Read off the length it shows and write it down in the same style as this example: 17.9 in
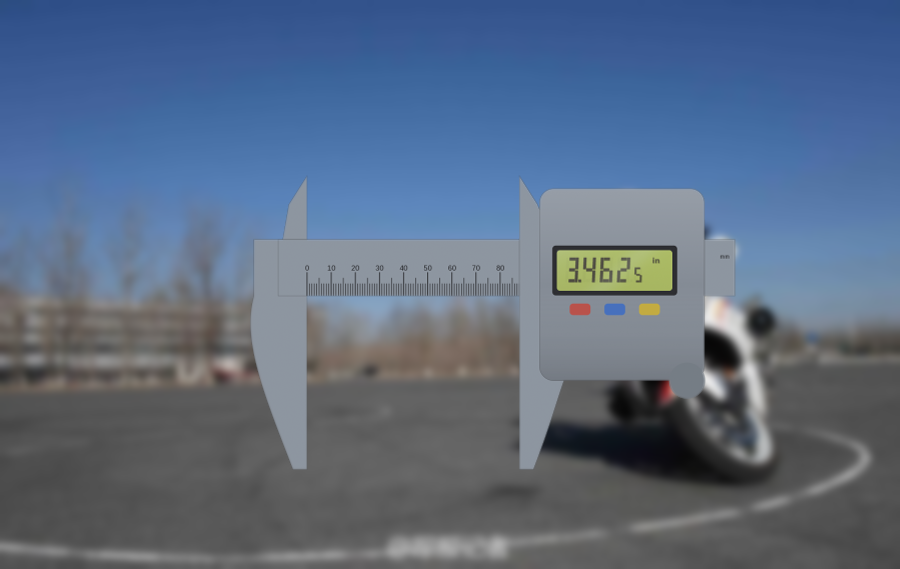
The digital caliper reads 3.4625 in
